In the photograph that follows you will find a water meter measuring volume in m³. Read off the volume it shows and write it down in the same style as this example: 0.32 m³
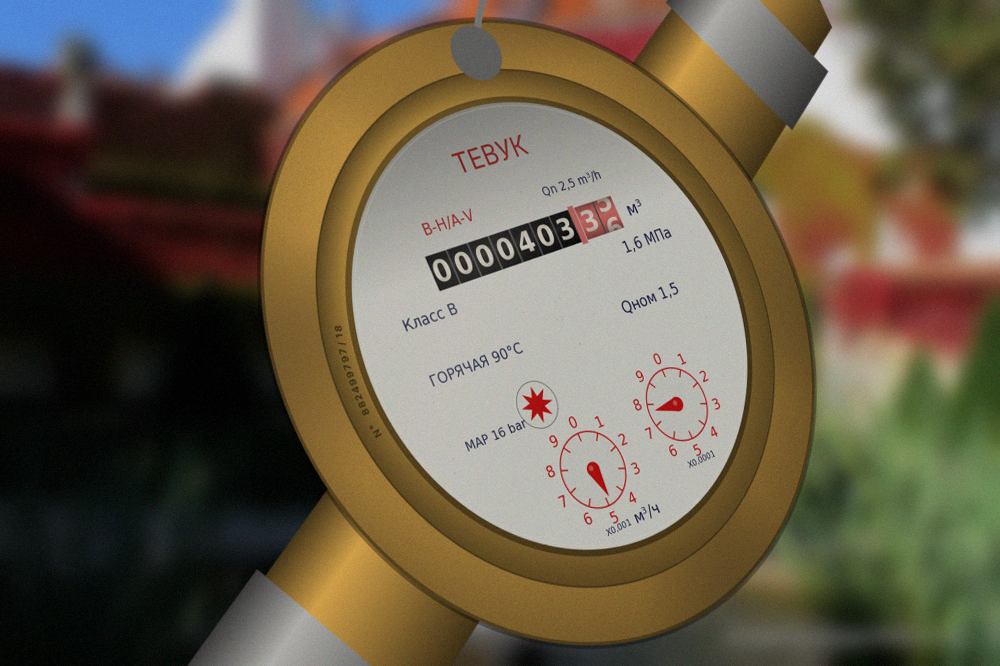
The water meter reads 403.3547 m³
